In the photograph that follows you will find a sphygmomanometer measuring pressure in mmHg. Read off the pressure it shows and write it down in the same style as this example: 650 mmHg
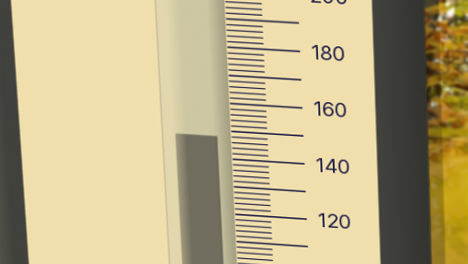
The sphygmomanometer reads 148 mmHg
